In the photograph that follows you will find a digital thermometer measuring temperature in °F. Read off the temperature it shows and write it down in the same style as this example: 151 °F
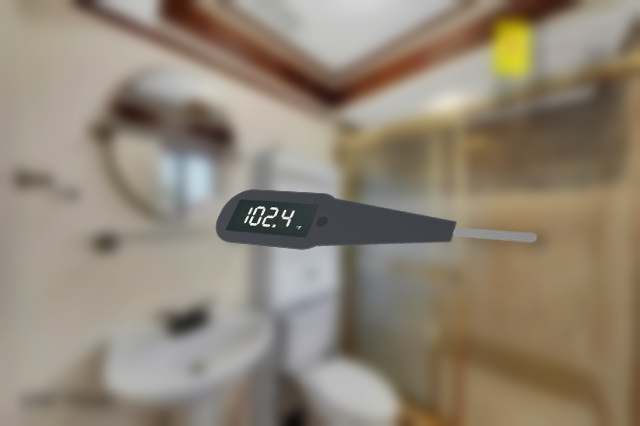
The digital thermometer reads 102.4 °F
